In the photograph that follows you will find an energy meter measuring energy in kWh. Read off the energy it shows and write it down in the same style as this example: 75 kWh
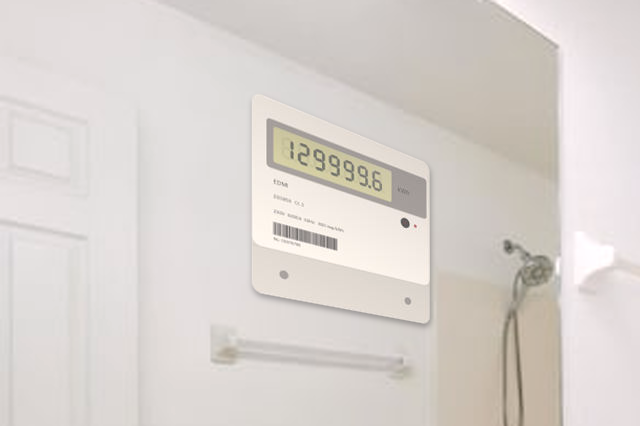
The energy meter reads 129999.6 kWh
